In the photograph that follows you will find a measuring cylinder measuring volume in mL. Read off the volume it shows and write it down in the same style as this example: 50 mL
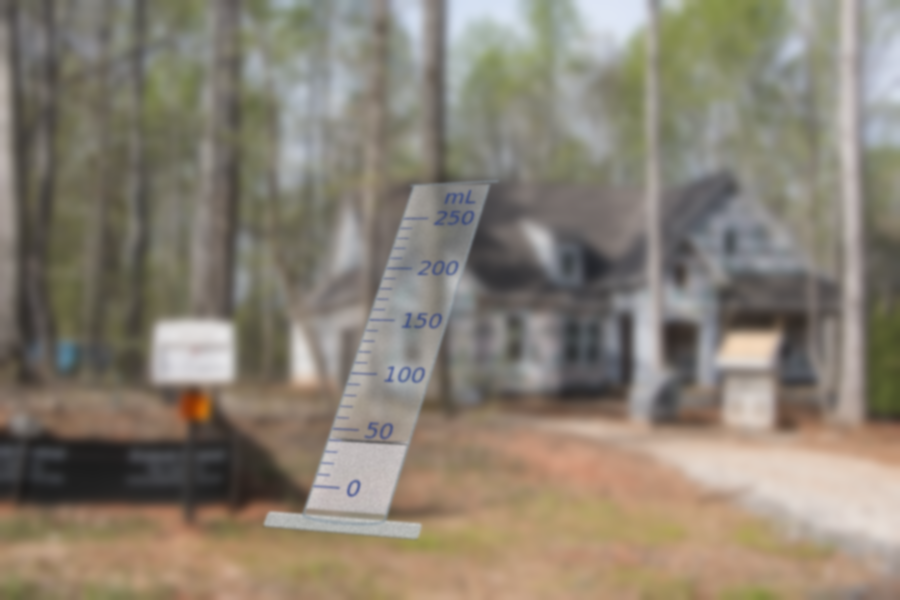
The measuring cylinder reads 40 mL
